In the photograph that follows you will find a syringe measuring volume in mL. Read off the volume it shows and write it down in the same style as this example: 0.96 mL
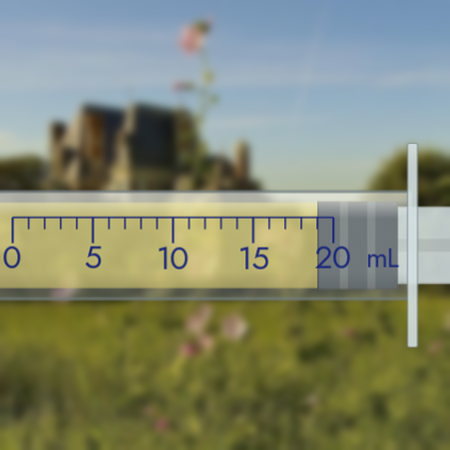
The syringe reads 19 mL
